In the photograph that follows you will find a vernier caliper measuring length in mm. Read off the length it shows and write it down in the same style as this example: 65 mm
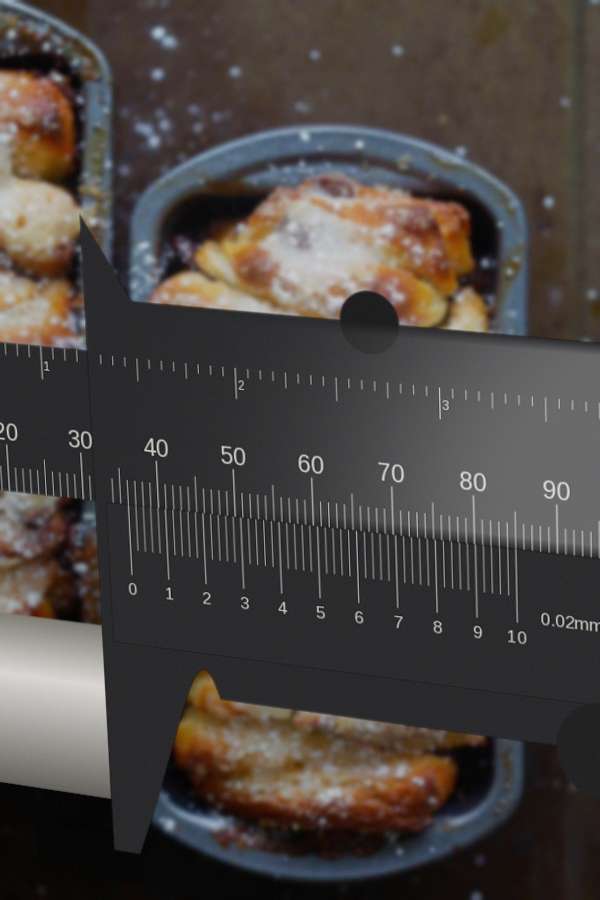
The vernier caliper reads 36.0 mm
